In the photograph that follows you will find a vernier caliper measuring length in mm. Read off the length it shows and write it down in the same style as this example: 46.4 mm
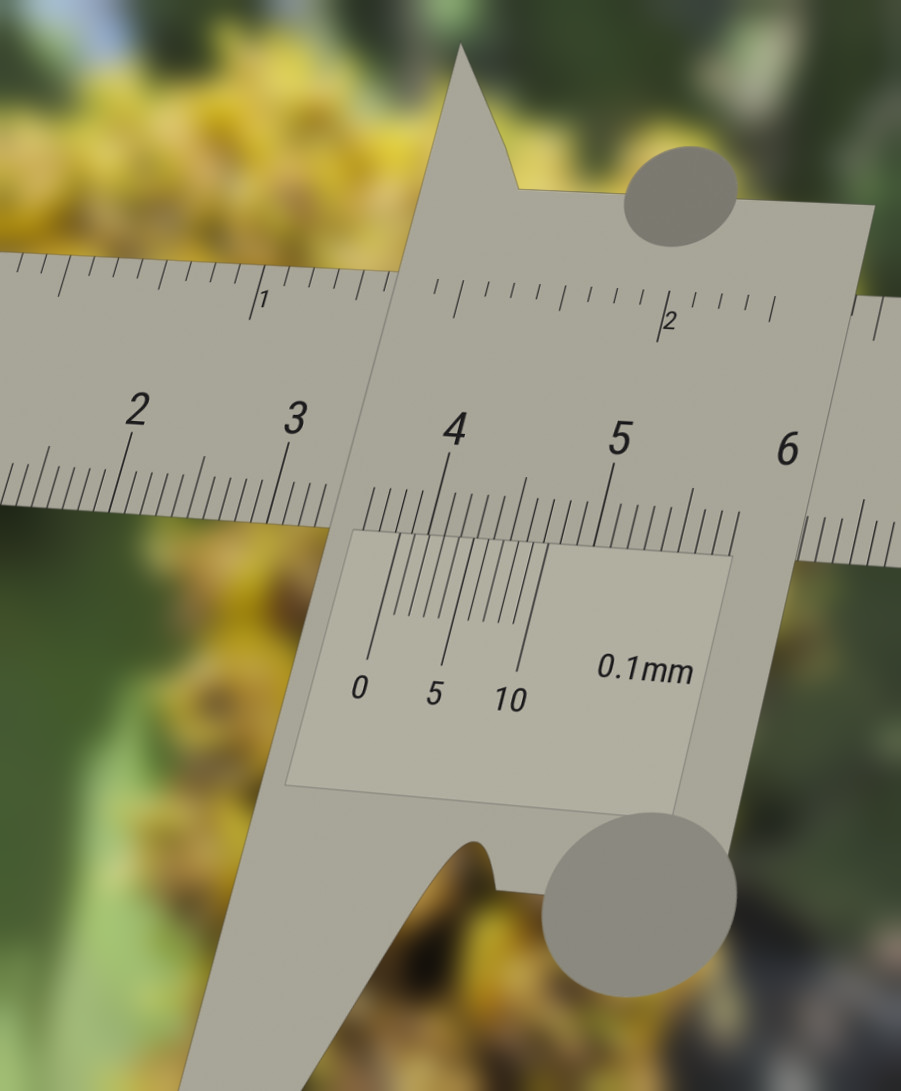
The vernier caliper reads 38.3 mm
